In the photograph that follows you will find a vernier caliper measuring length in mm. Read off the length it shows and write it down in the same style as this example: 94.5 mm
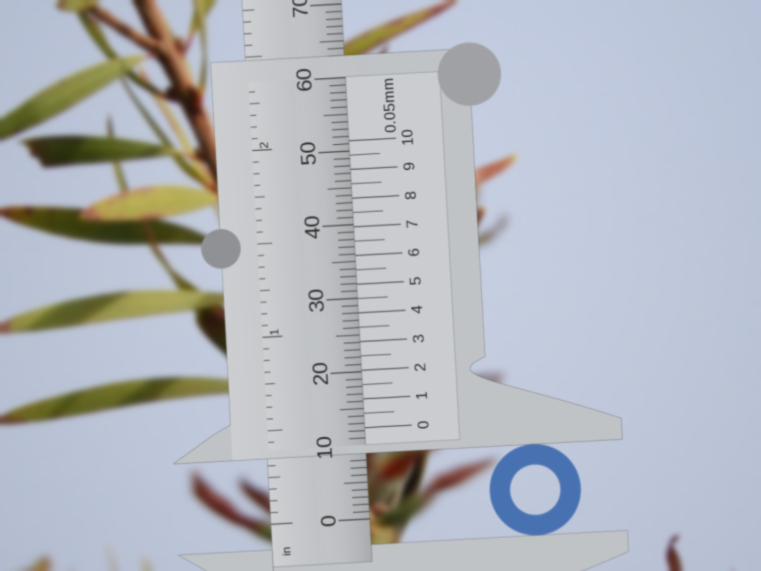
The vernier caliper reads 12.4 mm
